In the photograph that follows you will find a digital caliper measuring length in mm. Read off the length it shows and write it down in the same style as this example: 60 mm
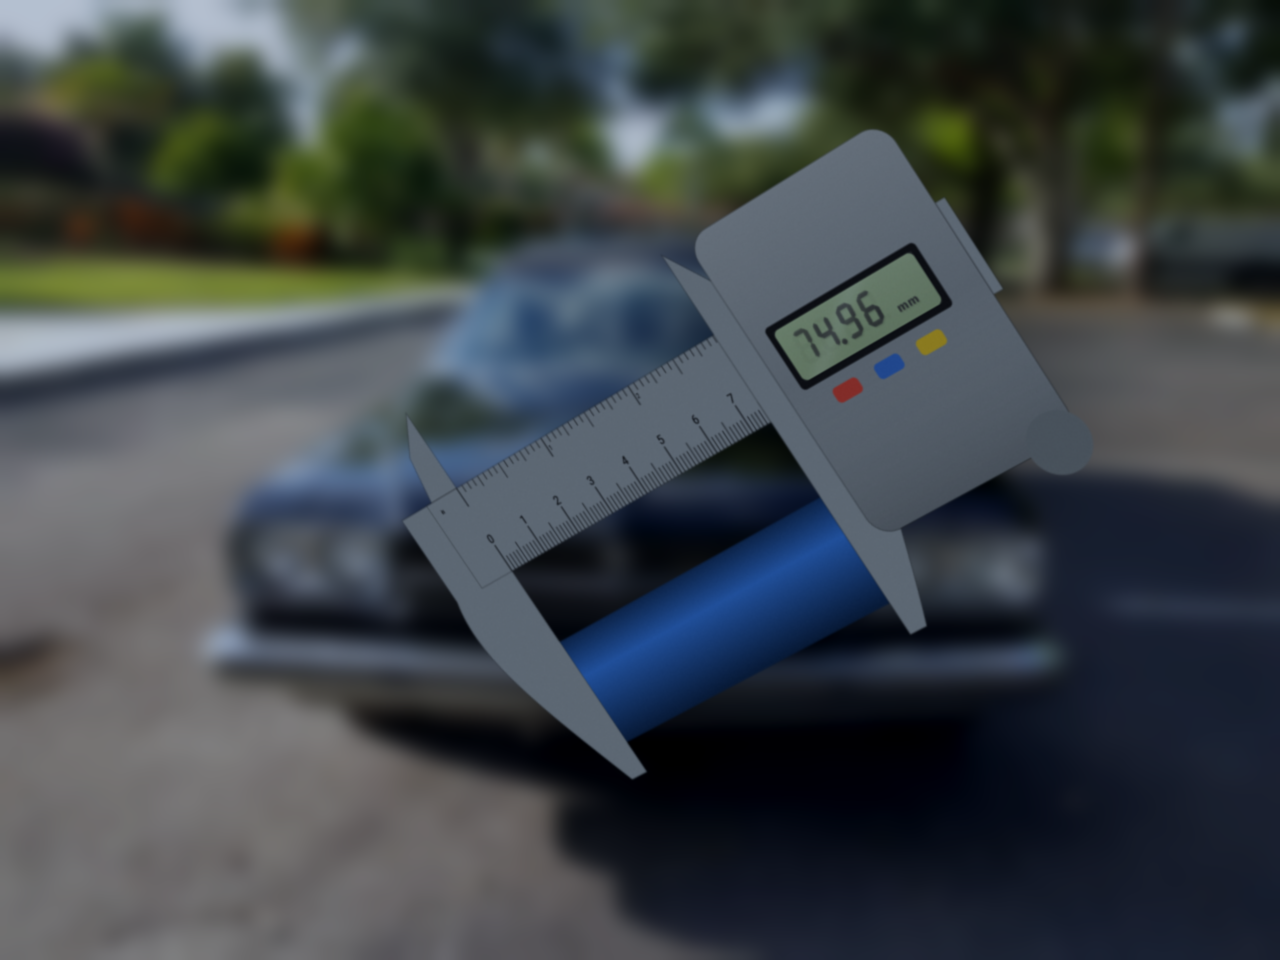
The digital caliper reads 74.96 mm
